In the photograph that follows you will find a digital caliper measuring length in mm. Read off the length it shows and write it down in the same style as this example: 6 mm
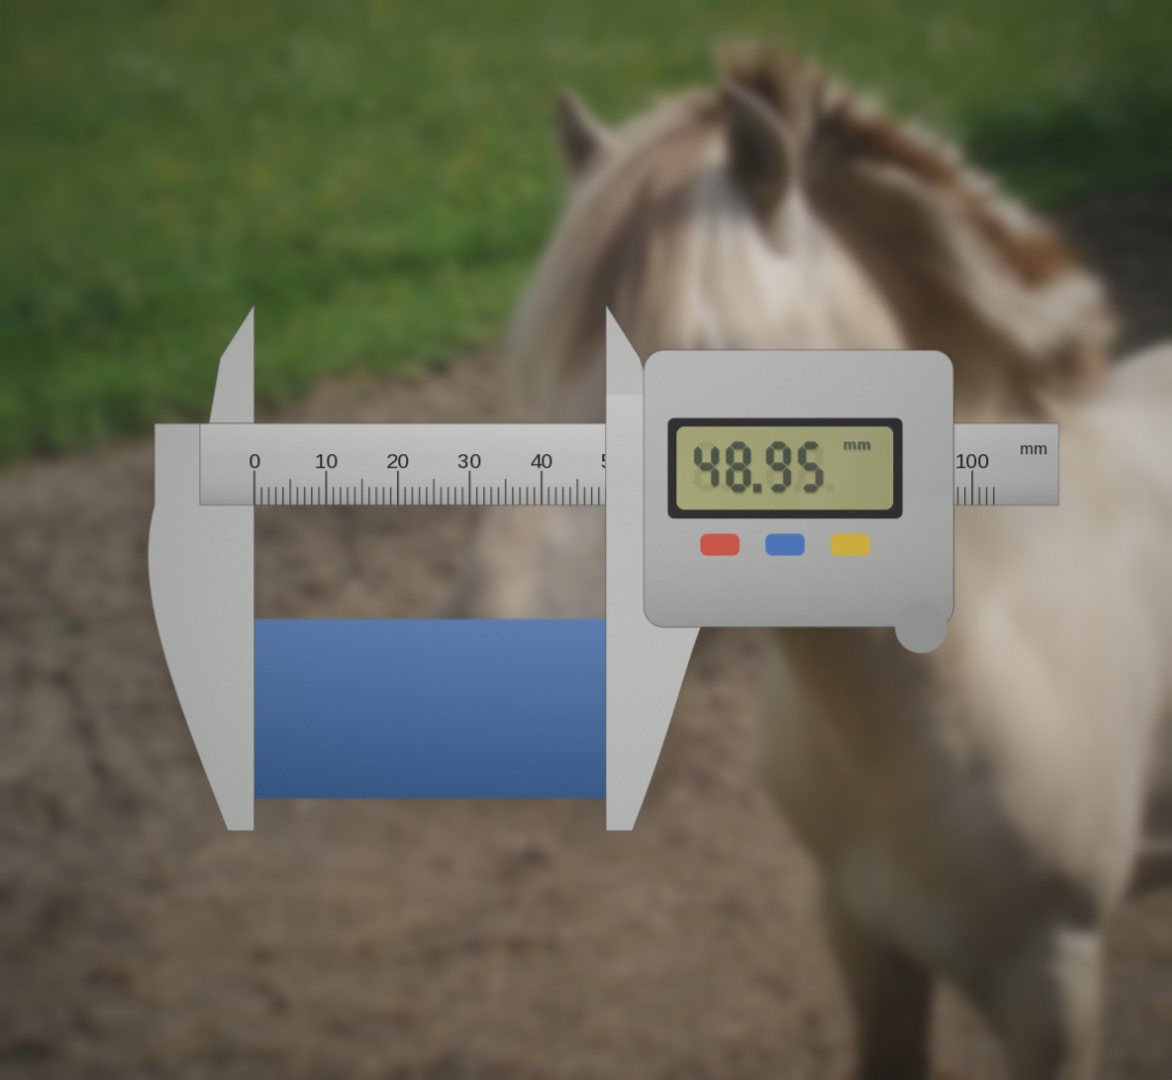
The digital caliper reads 48.95 mm
